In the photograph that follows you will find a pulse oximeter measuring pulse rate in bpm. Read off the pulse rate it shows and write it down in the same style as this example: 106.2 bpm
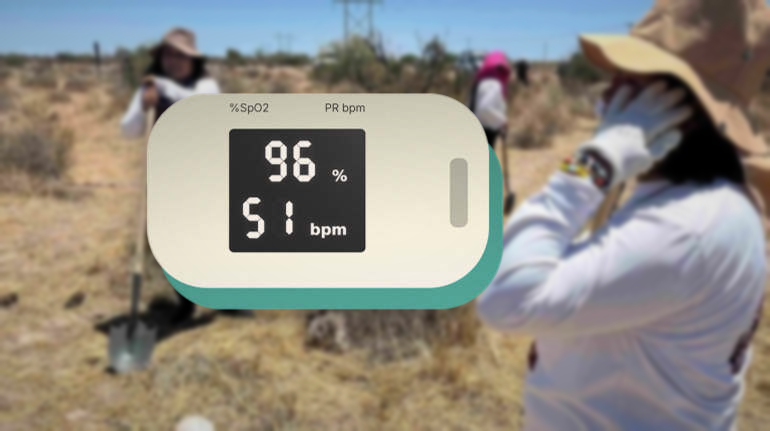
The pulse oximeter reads 51 bpm
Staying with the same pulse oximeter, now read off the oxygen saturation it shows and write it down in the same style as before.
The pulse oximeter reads 96 %
